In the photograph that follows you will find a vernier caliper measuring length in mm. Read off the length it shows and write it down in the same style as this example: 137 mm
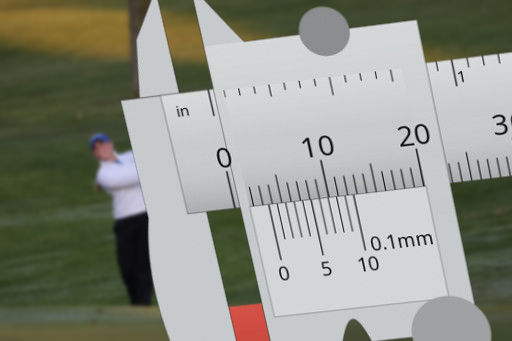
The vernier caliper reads 3.6 mm
